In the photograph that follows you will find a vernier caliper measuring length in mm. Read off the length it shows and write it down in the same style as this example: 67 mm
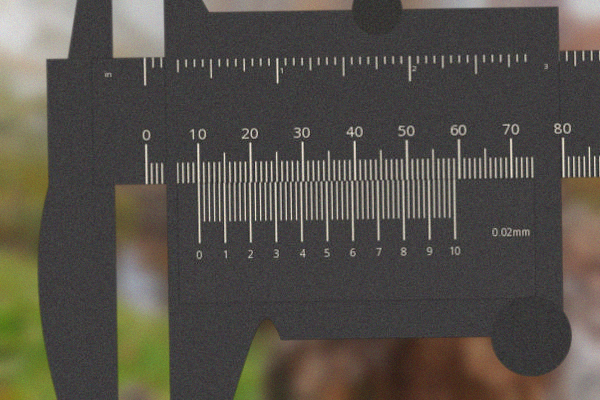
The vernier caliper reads 10.0 mm
